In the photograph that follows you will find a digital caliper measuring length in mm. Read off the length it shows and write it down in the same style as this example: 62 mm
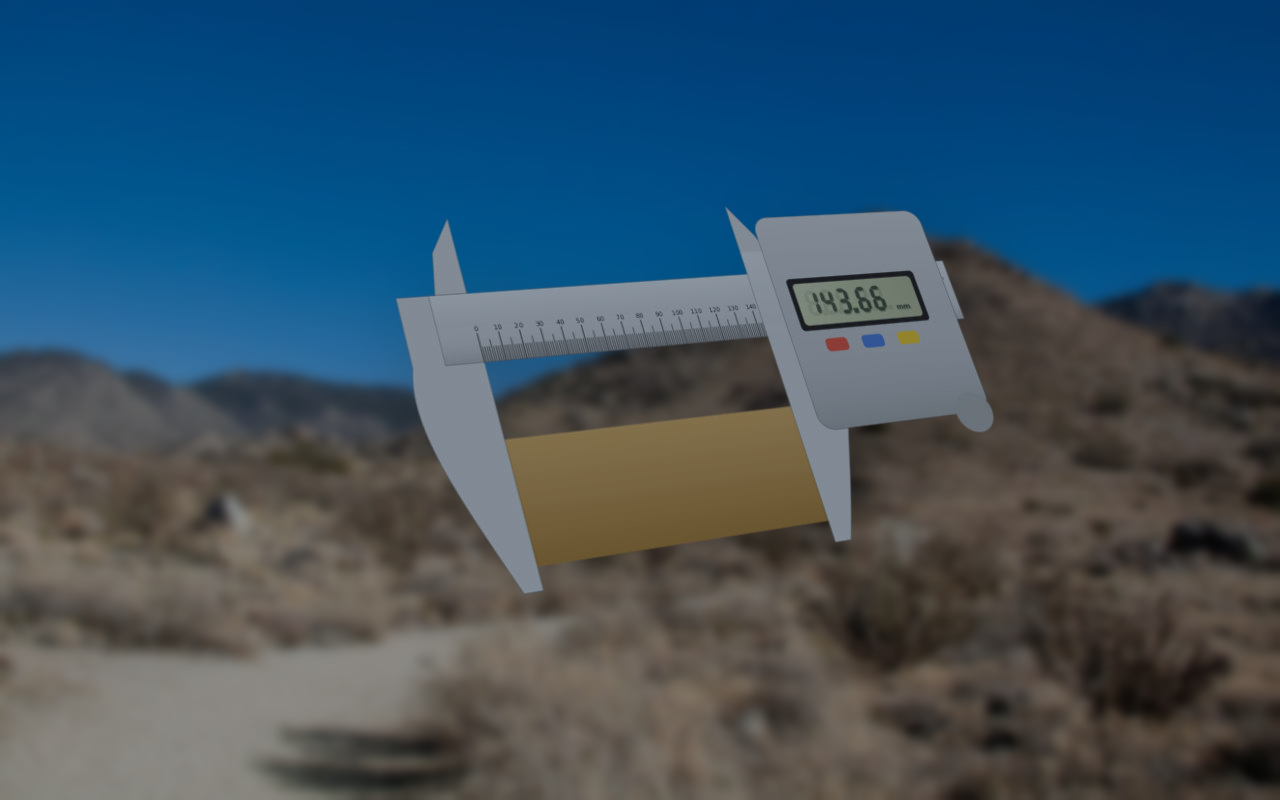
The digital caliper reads 143.66 mm
